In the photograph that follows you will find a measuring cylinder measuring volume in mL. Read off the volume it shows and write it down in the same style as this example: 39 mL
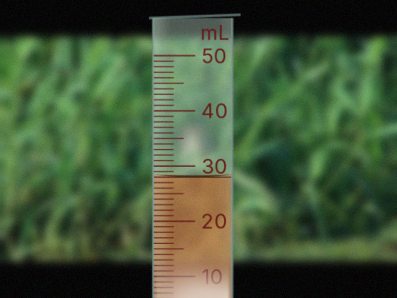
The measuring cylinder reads 28 mL
